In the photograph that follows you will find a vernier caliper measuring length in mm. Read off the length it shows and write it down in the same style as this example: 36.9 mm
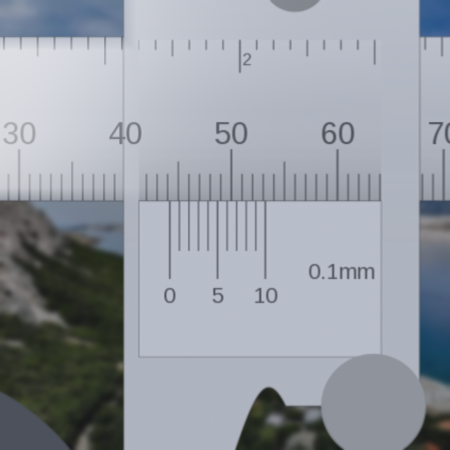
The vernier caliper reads 44.2 mm
